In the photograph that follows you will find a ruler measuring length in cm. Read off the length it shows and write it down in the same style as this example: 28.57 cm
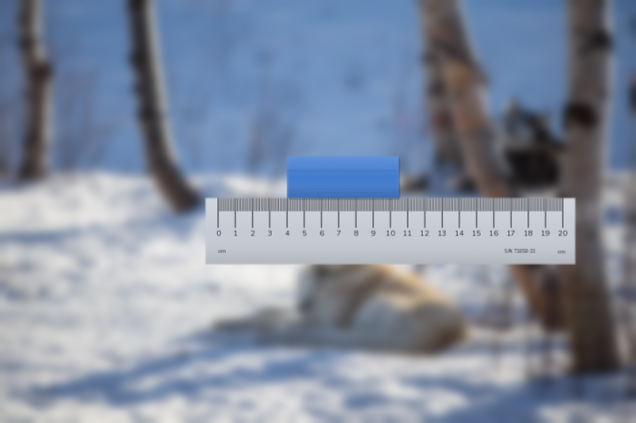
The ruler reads 6.5 cm
